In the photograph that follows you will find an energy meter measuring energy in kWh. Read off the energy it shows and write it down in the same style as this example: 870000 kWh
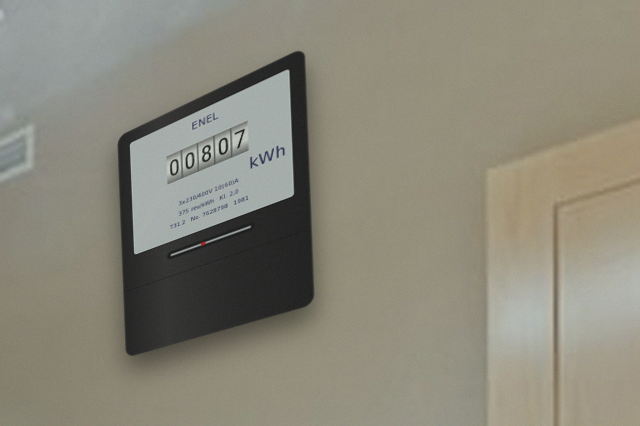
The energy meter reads 807 kWh
